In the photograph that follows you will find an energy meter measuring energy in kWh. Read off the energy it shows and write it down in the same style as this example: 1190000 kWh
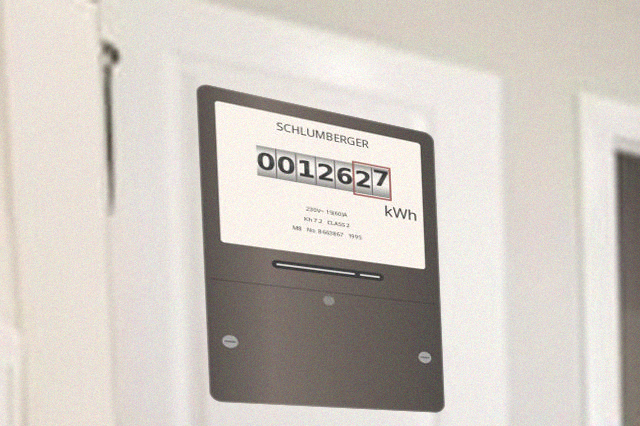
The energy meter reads 126.27 kWh
